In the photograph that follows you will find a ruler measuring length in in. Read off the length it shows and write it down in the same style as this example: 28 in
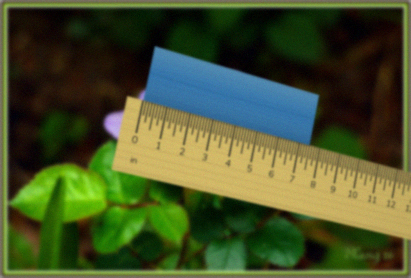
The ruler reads 7.5 in
